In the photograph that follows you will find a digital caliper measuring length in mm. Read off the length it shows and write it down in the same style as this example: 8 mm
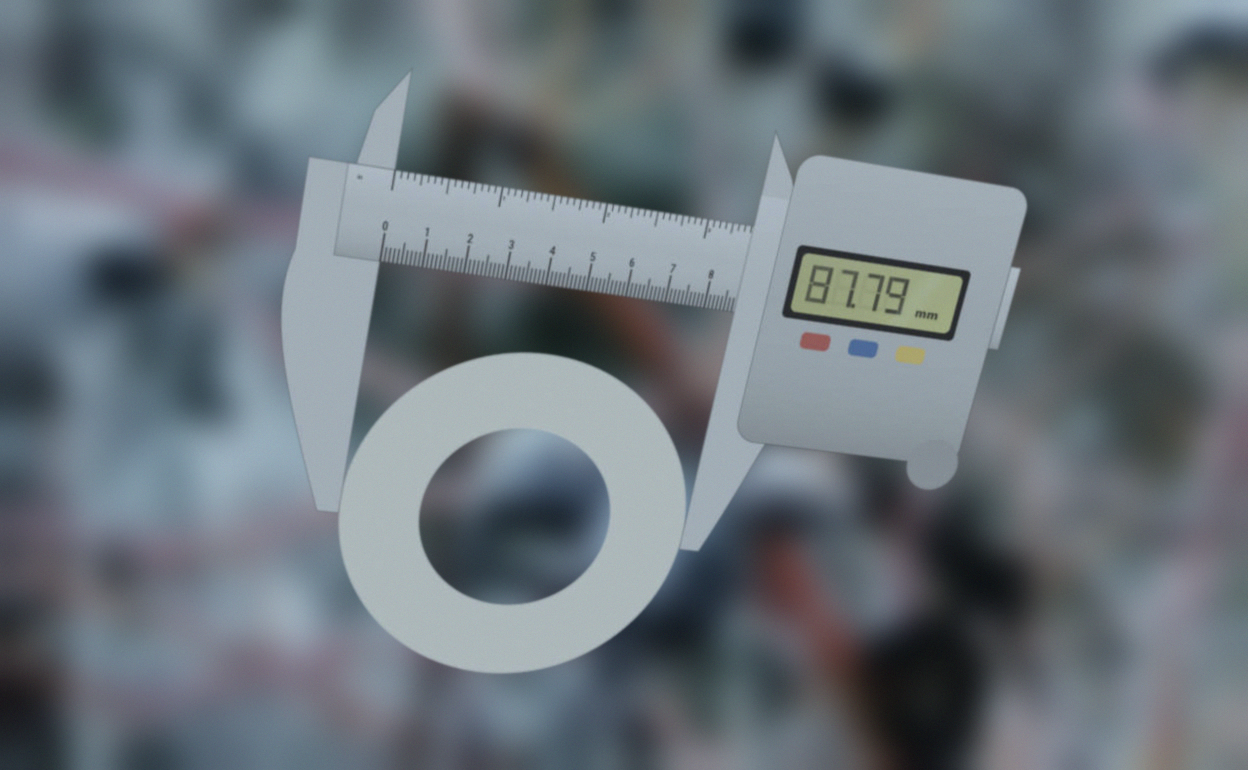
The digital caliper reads 87.79 mm
